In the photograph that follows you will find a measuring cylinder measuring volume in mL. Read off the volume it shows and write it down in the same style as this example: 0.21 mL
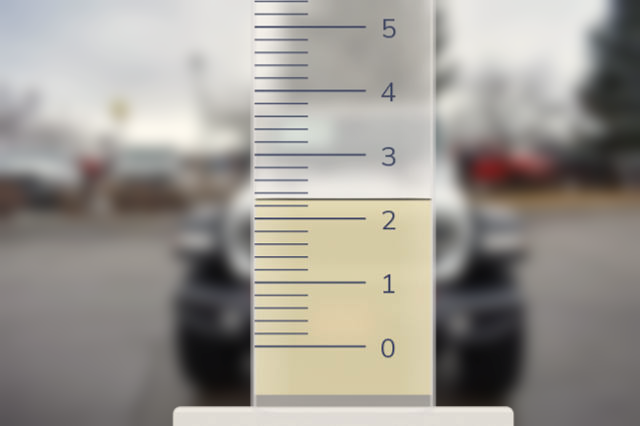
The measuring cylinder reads 2.3 mL
